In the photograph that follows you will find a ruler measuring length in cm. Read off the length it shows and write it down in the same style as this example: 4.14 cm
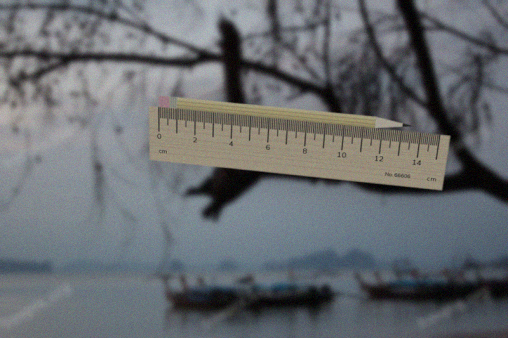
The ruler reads 13.5 cm
